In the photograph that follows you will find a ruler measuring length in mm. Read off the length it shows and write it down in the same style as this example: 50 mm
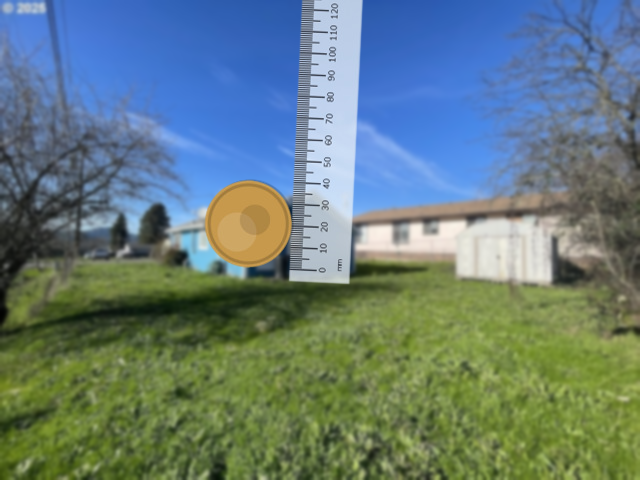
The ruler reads 40 mm
